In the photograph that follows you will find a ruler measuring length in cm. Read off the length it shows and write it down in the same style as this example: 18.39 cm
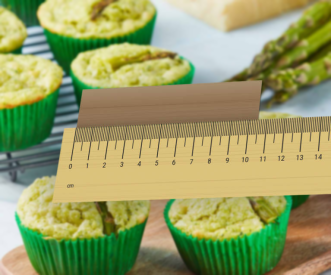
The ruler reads 10.5 cm
